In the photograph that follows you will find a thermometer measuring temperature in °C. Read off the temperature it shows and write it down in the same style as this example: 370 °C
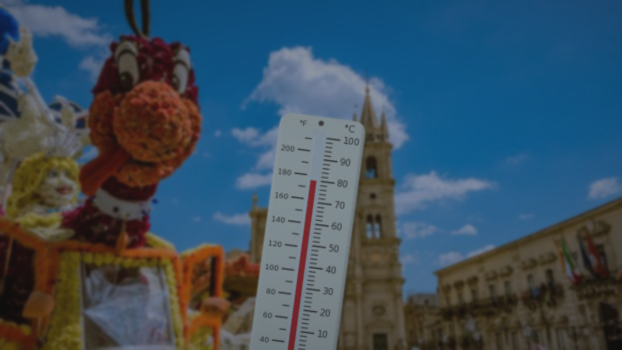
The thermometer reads 80 °C
